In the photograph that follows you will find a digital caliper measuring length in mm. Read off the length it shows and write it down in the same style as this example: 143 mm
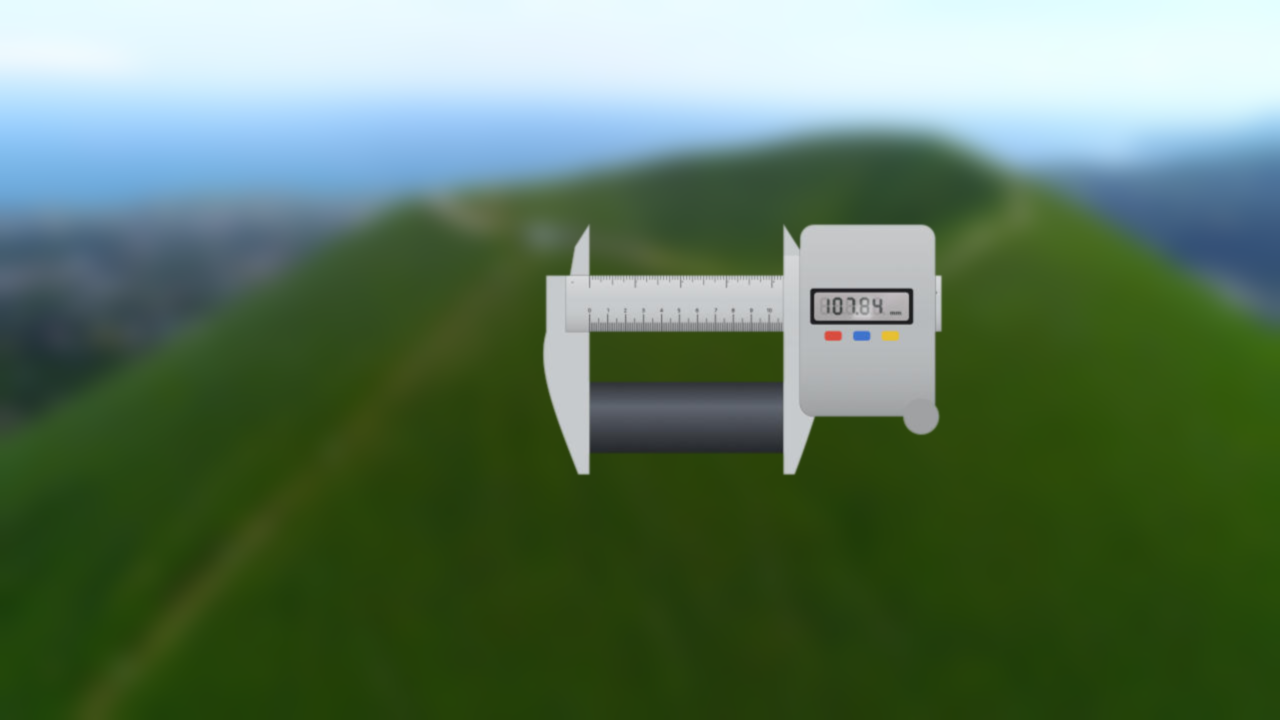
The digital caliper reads 107.84 mm
